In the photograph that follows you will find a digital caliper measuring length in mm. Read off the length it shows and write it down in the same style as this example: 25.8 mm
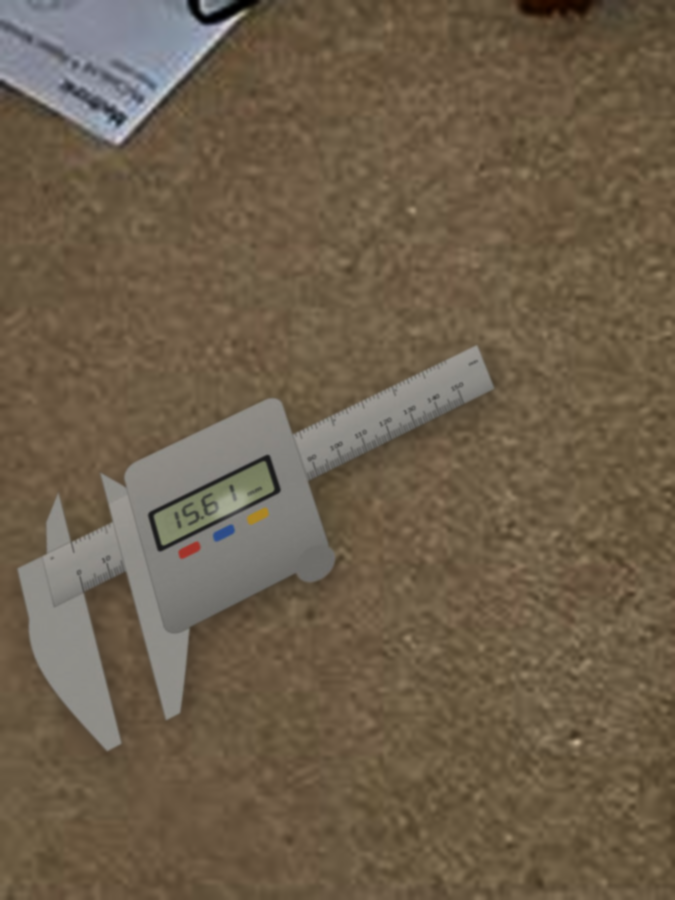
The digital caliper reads 15.61 mm
